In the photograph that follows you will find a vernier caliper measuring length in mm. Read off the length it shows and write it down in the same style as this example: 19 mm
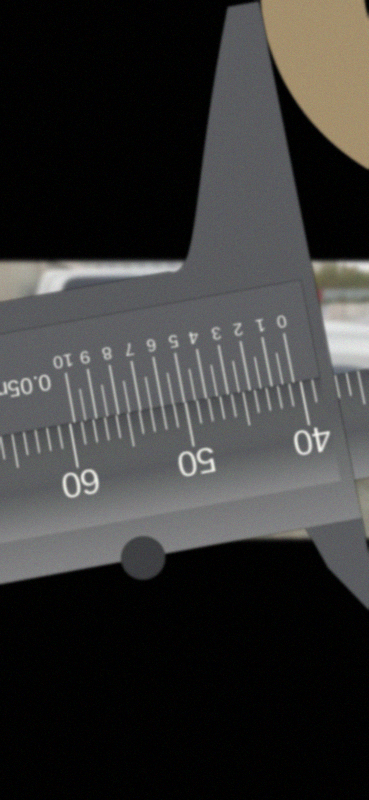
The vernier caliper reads 40.6 mm
